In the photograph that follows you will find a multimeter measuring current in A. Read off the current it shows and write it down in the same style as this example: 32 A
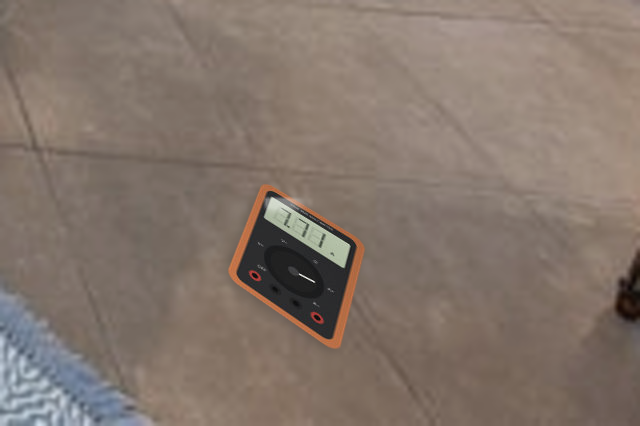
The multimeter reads 7.71 A
